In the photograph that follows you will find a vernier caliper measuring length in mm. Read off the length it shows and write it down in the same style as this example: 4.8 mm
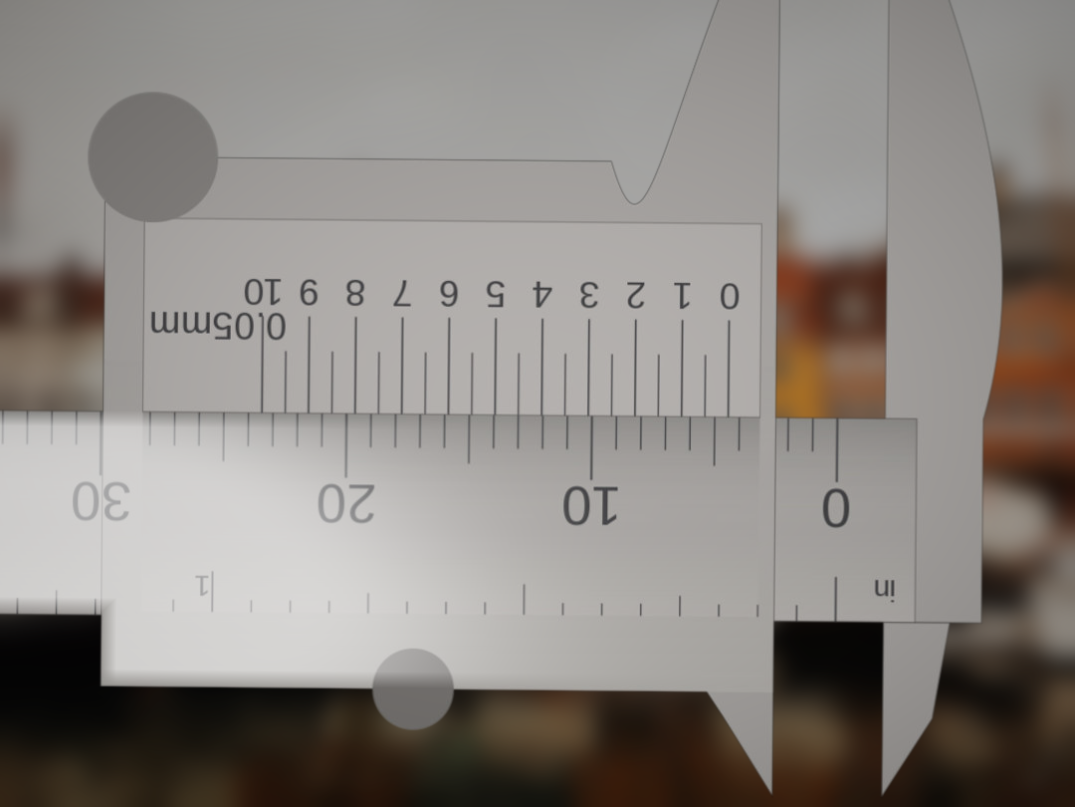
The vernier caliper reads 4.45 mm
